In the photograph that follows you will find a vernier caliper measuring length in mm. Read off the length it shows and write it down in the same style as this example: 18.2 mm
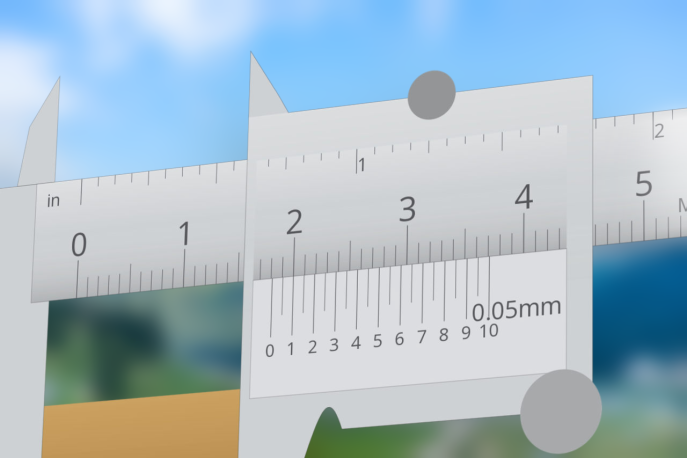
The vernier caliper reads 18.1 mm
